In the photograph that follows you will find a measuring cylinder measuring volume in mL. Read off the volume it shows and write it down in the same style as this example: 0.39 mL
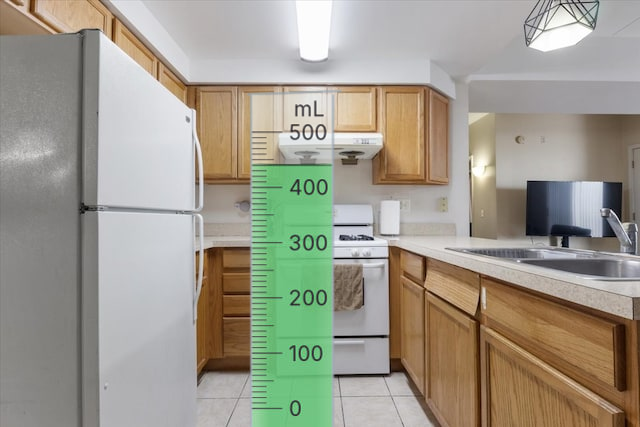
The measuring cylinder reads 440 mL
